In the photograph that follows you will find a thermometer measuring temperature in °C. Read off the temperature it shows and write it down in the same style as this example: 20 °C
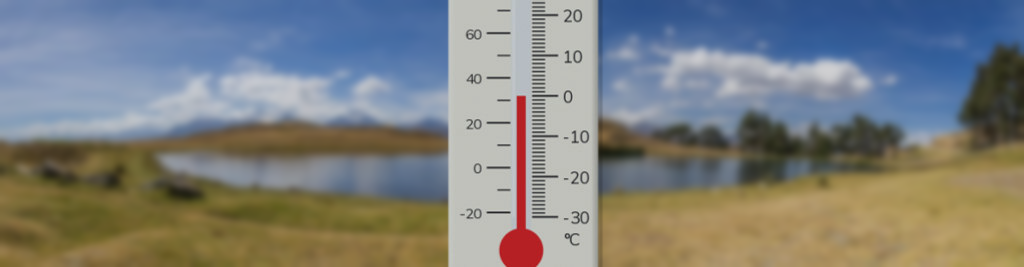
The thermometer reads 0 °C
